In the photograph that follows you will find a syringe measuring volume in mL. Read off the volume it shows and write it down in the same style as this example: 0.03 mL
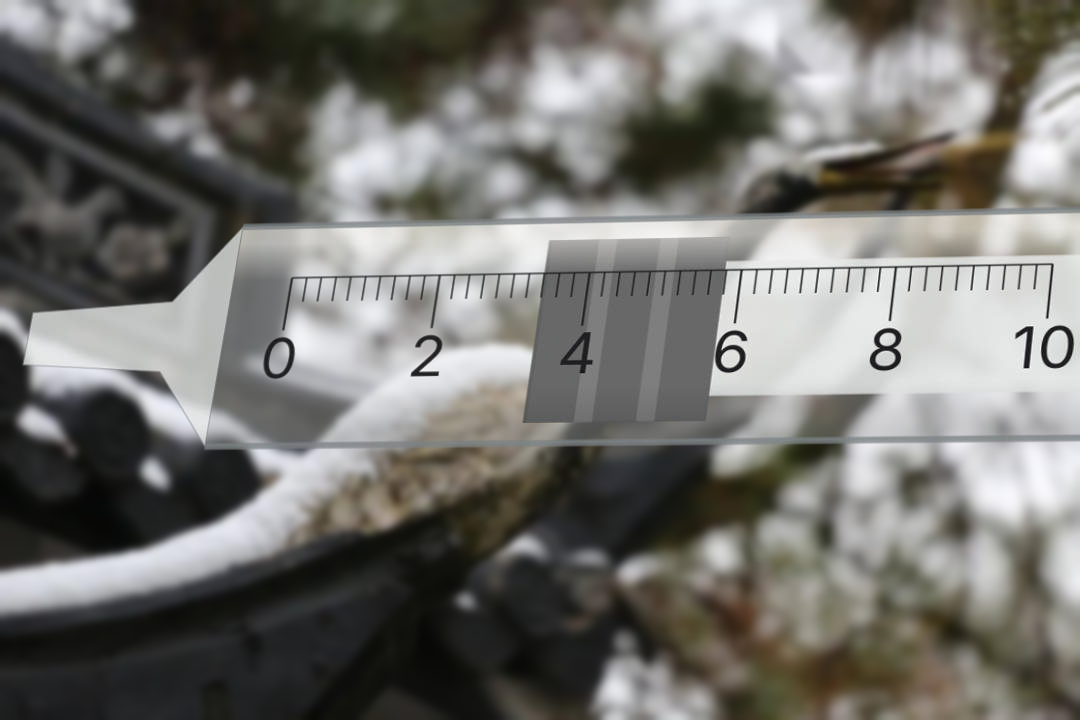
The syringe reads 3.4 mL
